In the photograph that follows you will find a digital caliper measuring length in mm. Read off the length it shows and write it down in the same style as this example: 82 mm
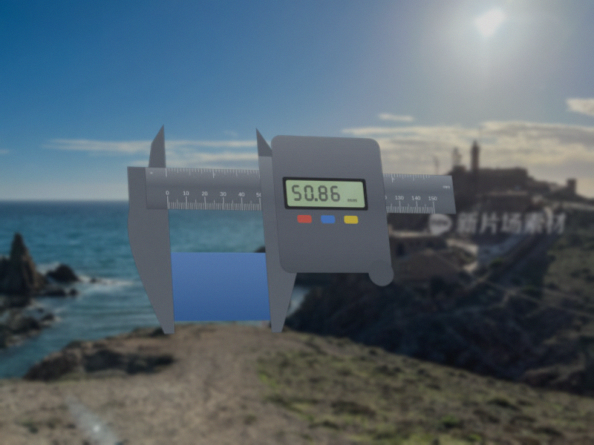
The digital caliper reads 50.86 mm
